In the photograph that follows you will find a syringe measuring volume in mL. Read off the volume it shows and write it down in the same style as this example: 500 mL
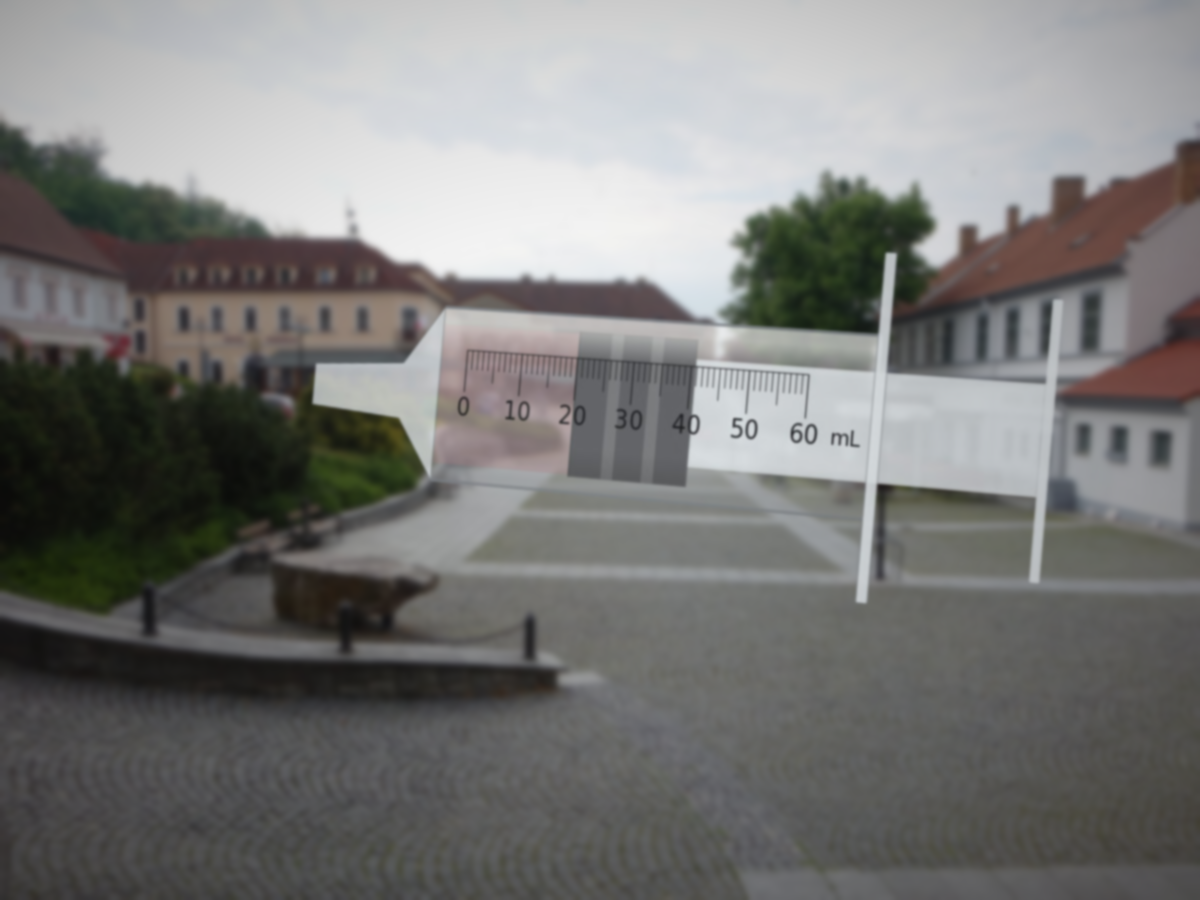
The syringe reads 20 mL
